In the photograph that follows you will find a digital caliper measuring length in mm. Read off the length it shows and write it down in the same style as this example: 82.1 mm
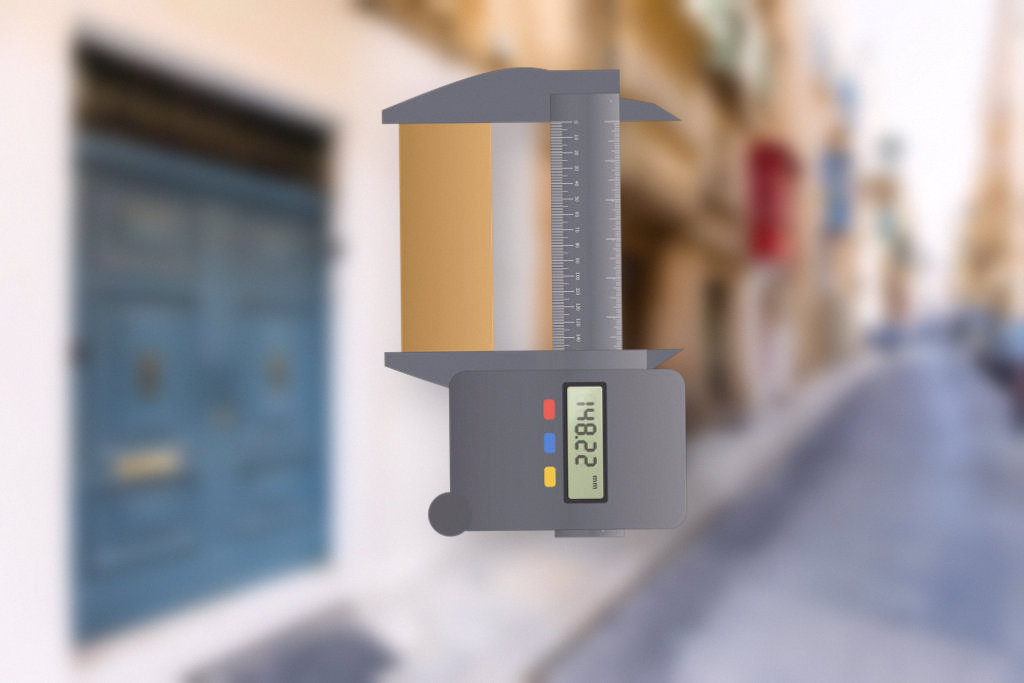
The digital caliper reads 148.22 mm
